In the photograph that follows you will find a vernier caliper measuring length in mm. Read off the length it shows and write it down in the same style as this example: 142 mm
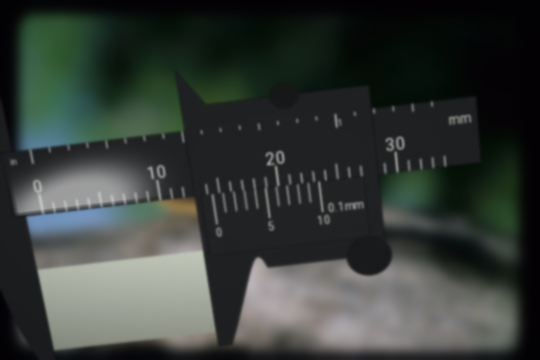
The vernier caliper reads 14.4 mm
